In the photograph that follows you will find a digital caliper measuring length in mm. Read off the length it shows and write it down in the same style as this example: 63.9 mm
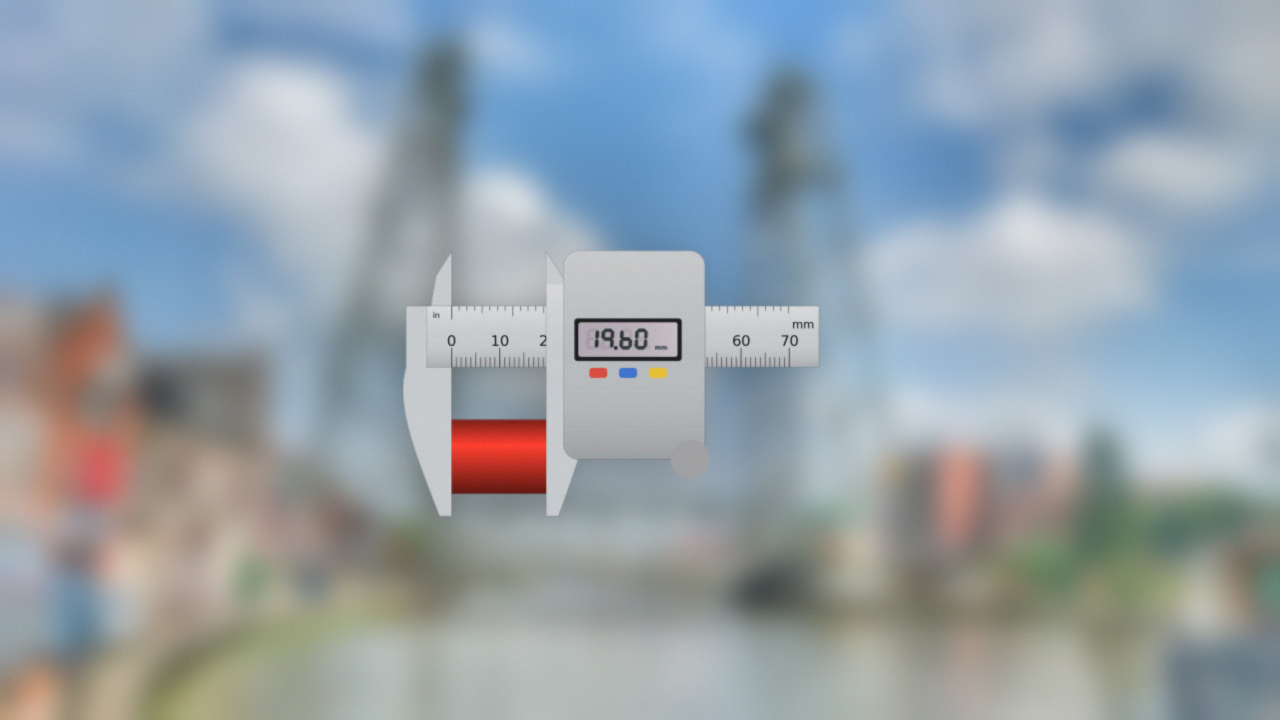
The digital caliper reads 19.60 mm
